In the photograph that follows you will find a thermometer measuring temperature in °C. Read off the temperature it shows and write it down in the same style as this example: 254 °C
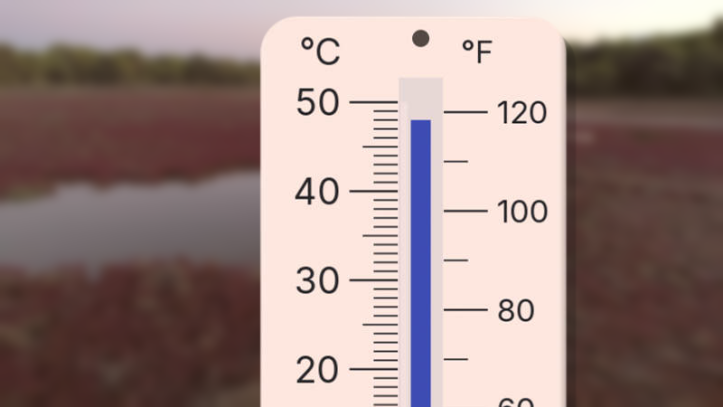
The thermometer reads 48 °C
